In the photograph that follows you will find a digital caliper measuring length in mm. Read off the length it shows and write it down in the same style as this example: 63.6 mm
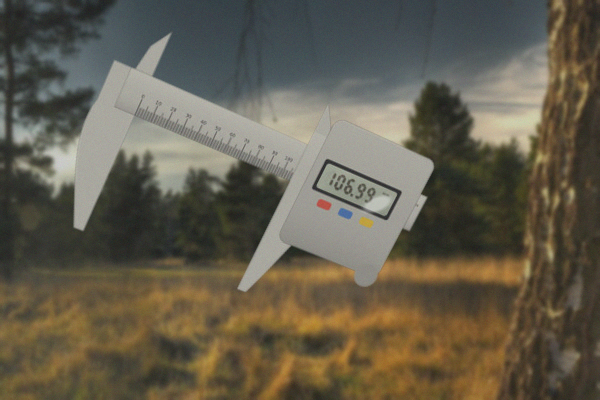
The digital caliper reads 106.99 mm
